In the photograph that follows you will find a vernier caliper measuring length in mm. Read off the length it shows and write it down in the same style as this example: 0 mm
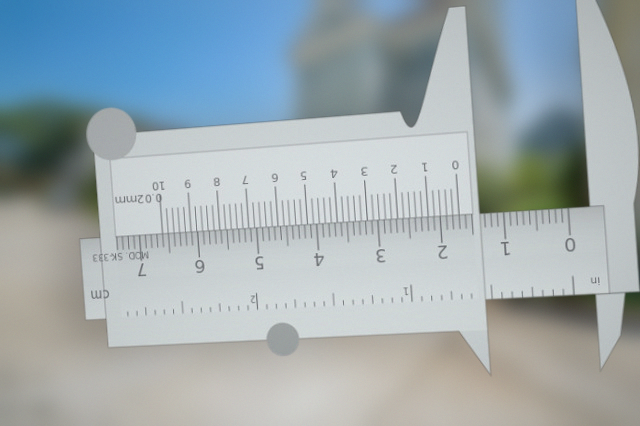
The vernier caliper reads 17.0 mm
